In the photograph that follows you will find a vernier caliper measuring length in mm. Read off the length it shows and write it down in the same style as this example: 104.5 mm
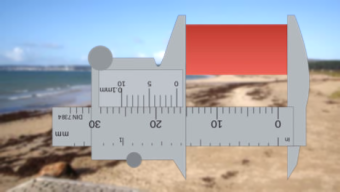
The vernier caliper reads 16.6 mm
